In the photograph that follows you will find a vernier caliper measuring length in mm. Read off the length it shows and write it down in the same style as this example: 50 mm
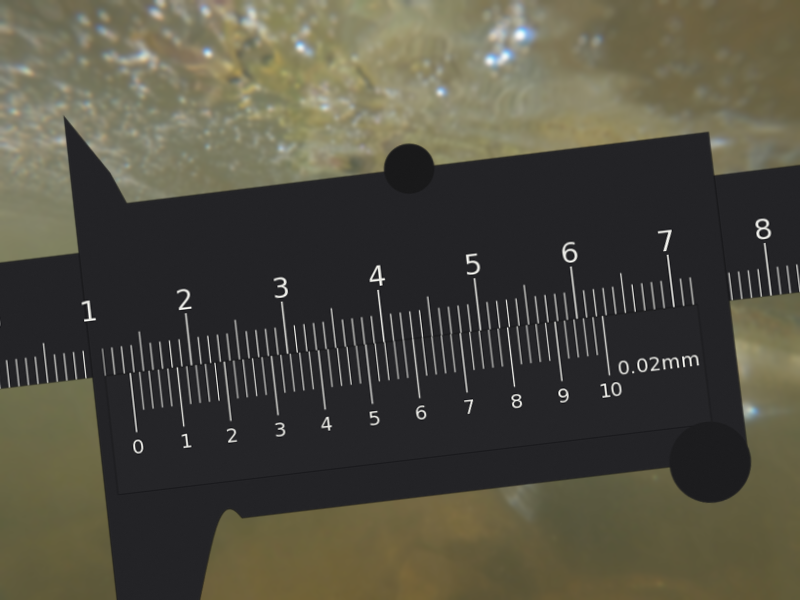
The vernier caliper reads 13.6 mm
